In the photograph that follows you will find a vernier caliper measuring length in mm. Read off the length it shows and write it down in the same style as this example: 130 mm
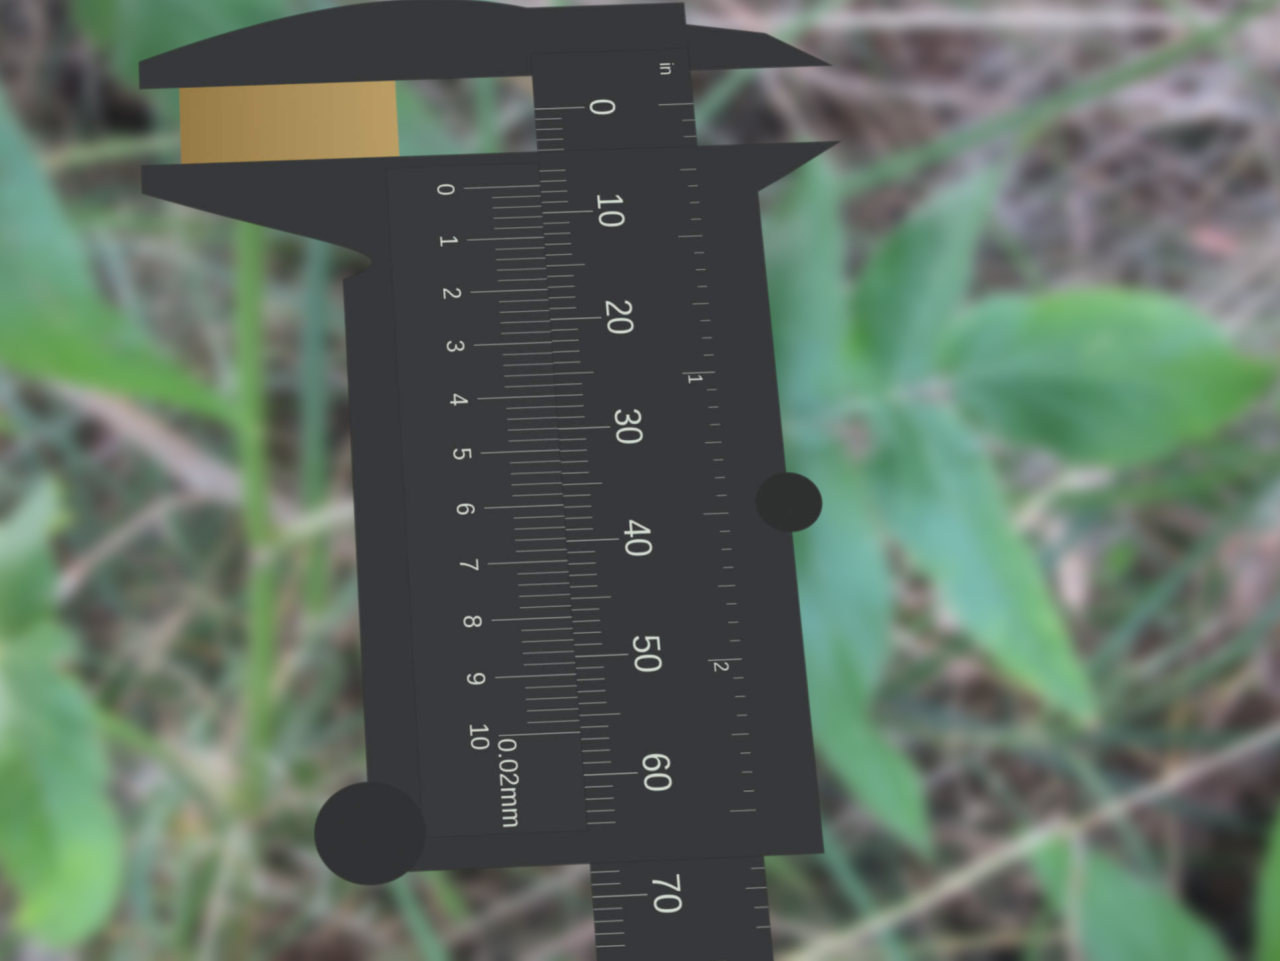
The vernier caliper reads 7.4 mm
